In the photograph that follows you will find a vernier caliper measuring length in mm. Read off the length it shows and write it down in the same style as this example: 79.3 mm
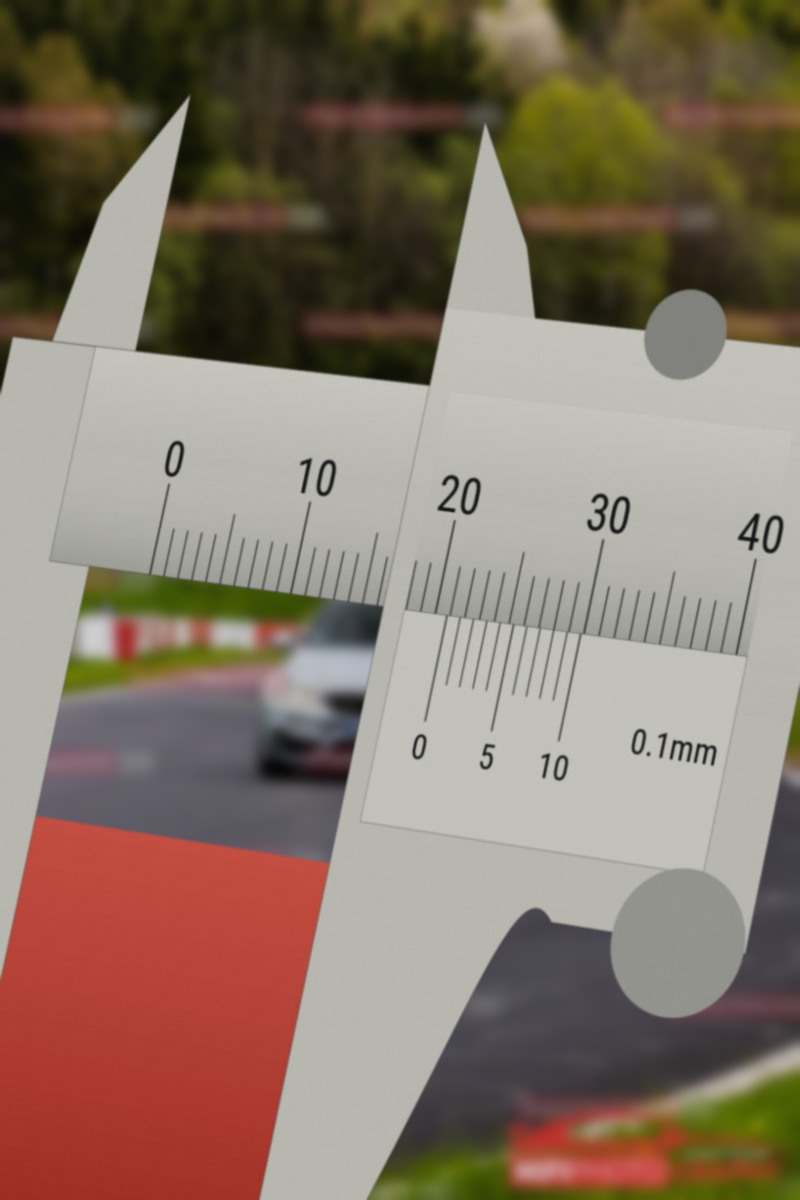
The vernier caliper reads 20.8 mm
